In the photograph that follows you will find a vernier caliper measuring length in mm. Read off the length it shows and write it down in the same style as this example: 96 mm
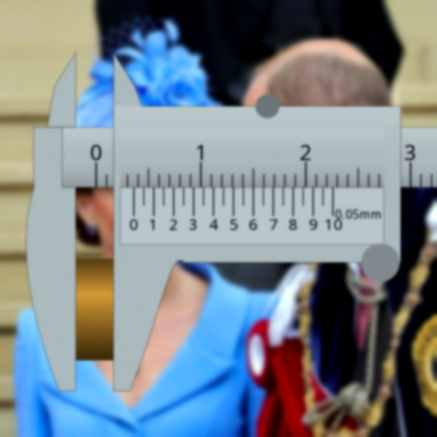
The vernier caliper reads 3.6 mm
